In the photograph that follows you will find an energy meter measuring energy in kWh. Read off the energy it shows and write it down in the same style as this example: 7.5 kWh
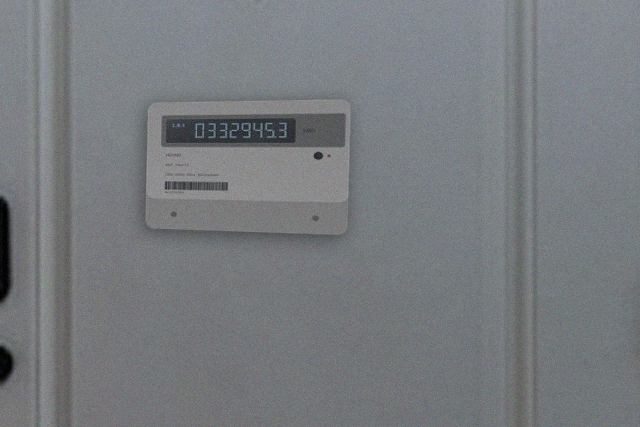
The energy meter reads 332945.3 kWh
